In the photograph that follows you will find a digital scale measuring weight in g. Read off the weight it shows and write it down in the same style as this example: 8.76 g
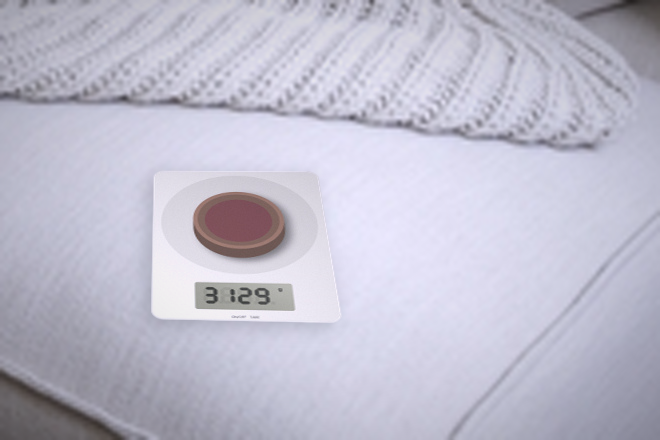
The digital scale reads 3129 g
